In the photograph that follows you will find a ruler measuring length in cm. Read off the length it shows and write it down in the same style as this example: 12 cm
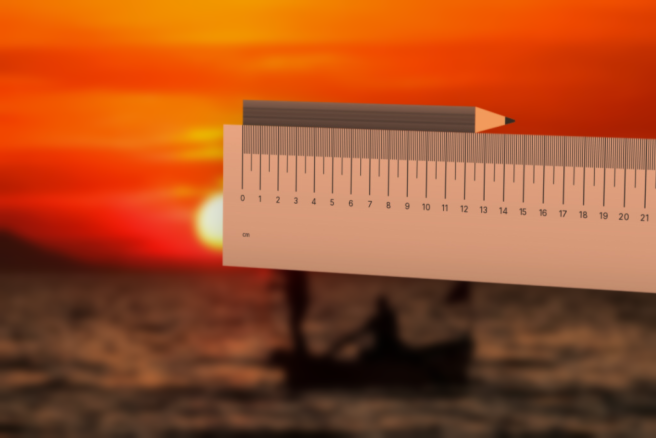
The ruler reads 14.5 cm
